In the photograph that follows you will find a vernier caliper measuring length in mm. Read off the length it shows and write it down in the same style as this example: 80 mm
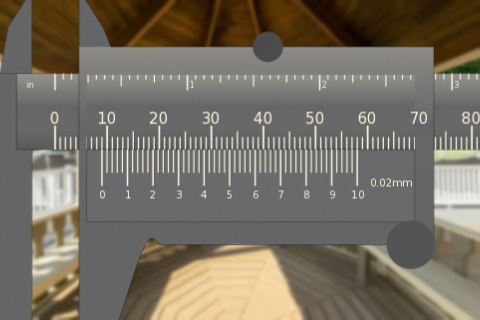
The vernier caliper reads 9.0 mm
